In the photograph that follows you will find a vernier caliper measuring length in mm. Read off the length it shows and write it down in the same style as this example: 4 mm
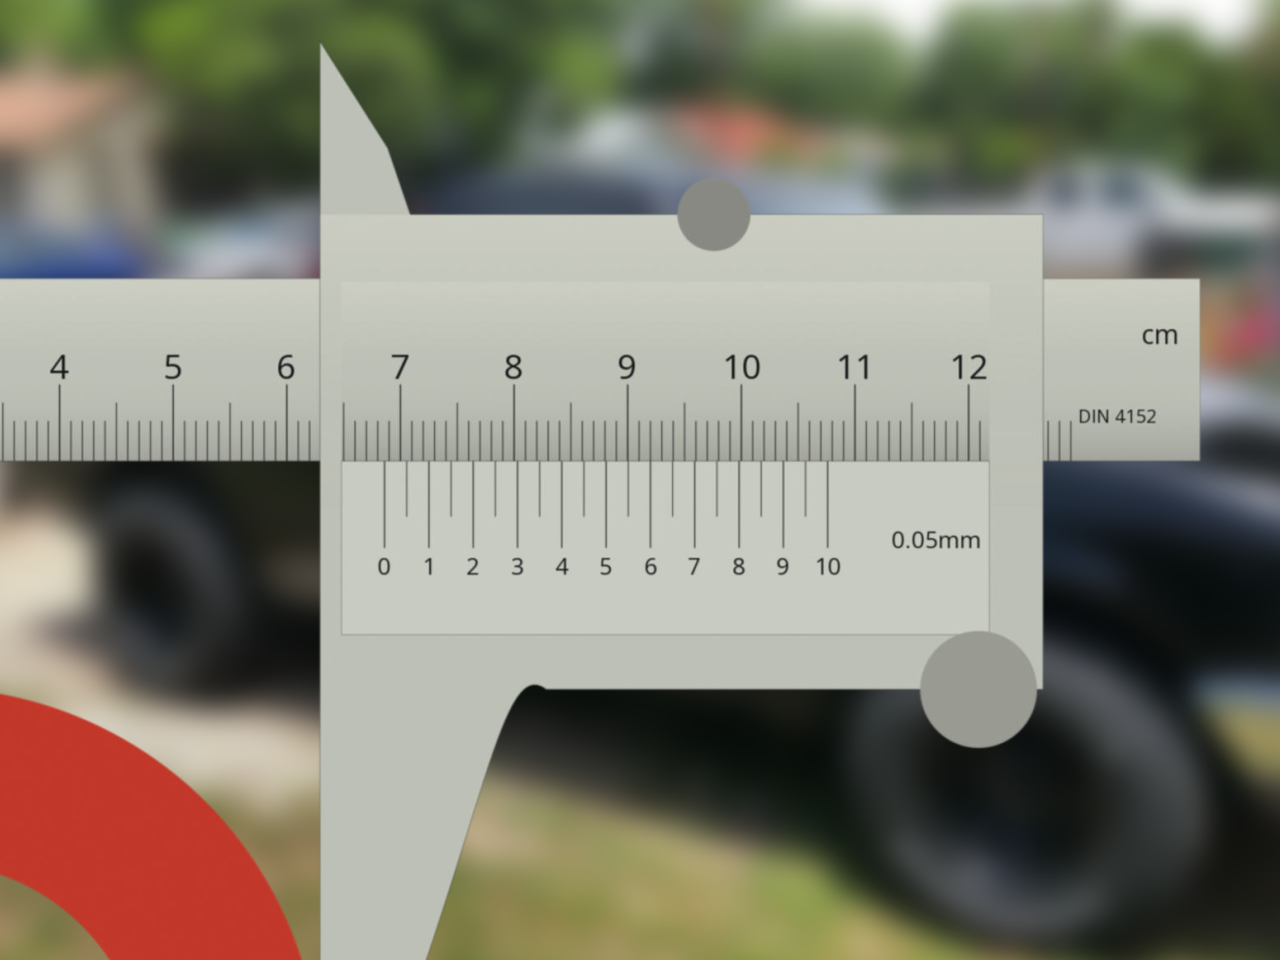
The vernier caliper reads 68.6 mm
